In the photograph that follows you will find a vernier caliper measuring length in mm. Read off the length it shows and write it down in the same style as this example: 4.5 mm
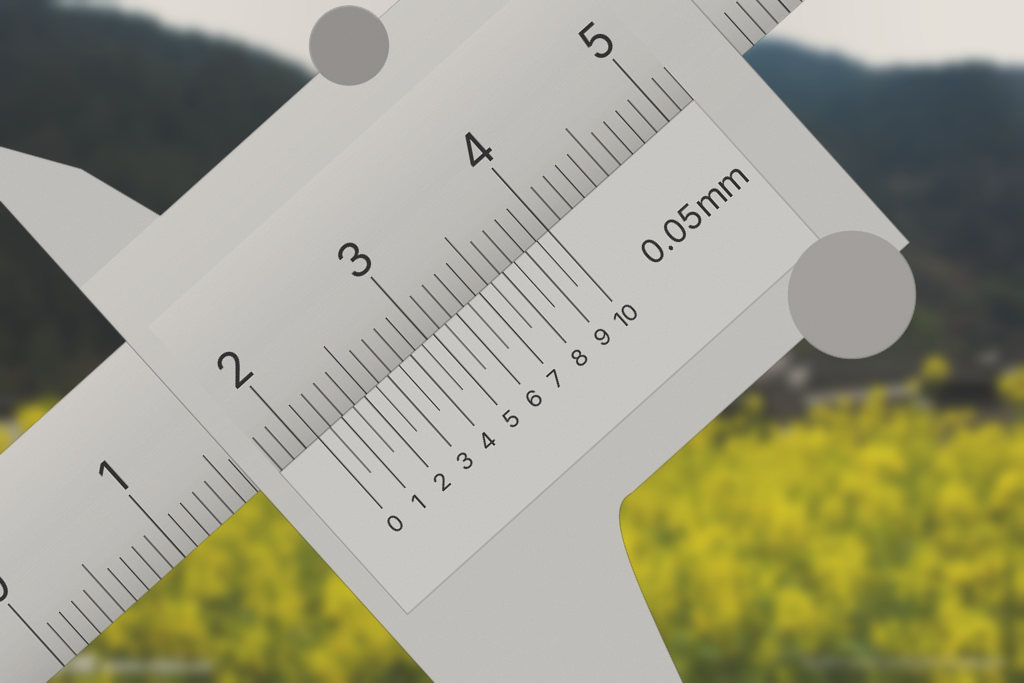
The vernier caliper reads 21.0 mm
